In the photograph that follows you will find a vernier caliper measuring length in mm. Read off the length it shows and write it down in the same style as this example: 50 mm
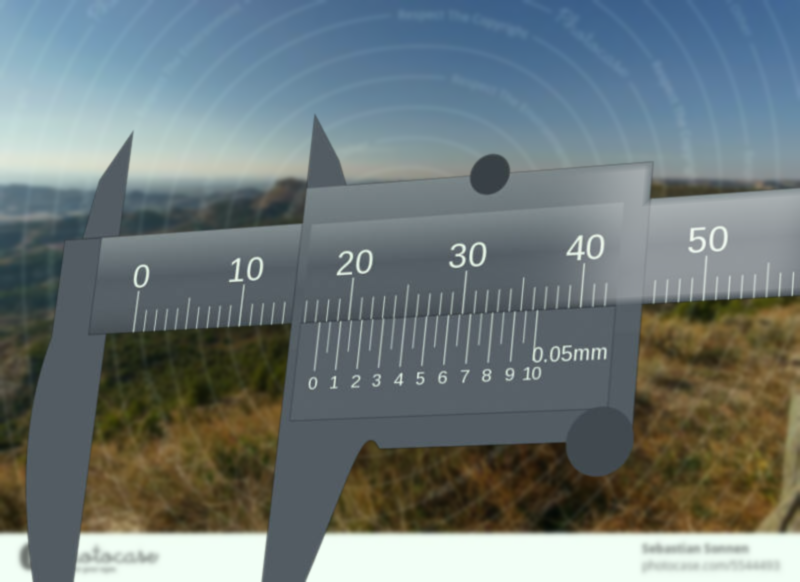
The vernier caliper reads 17.4 mm
